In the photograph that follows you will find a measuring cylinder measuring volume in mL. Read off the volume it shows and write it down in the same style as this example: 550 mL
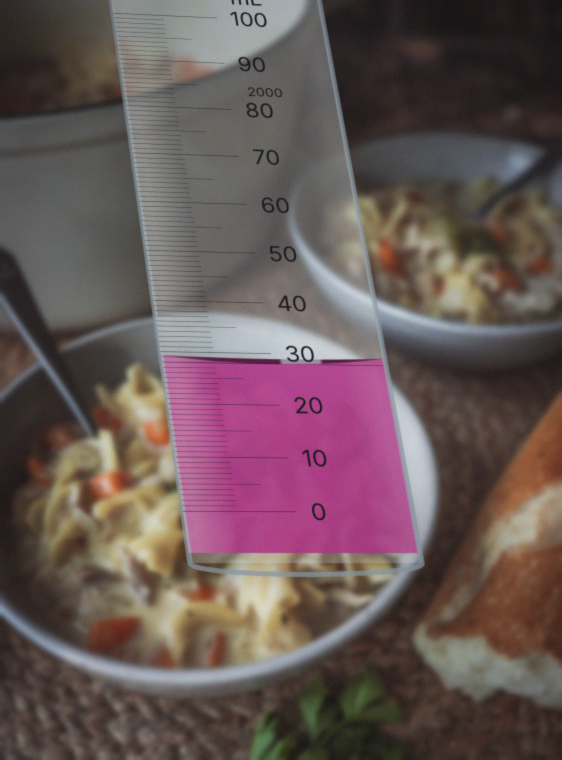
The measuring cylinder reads 28 mL
